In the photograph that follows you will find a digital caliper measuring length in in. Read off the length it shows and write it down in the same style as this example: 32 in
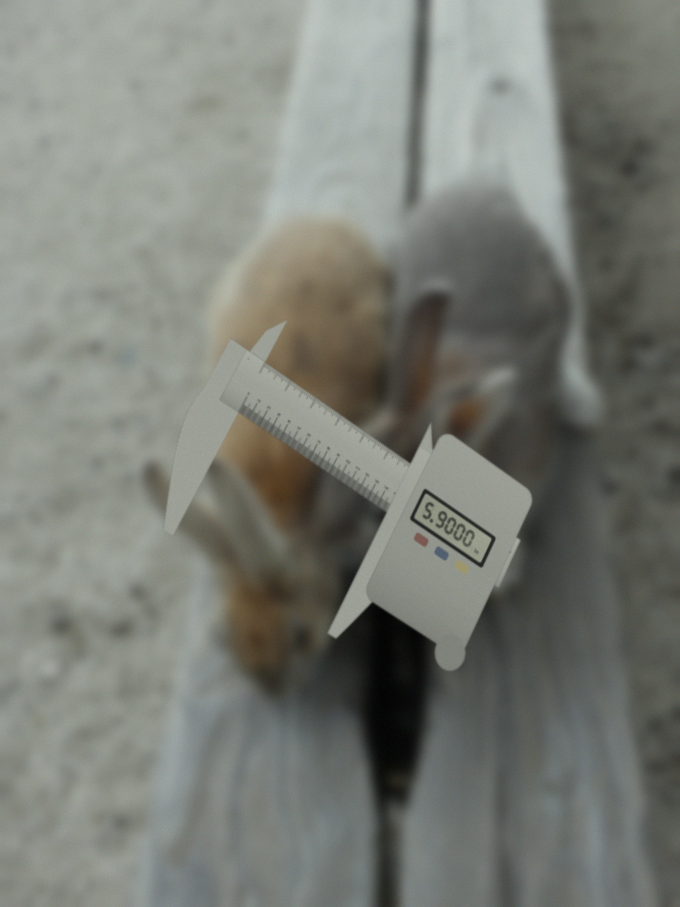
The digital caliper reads 5.9000 in
